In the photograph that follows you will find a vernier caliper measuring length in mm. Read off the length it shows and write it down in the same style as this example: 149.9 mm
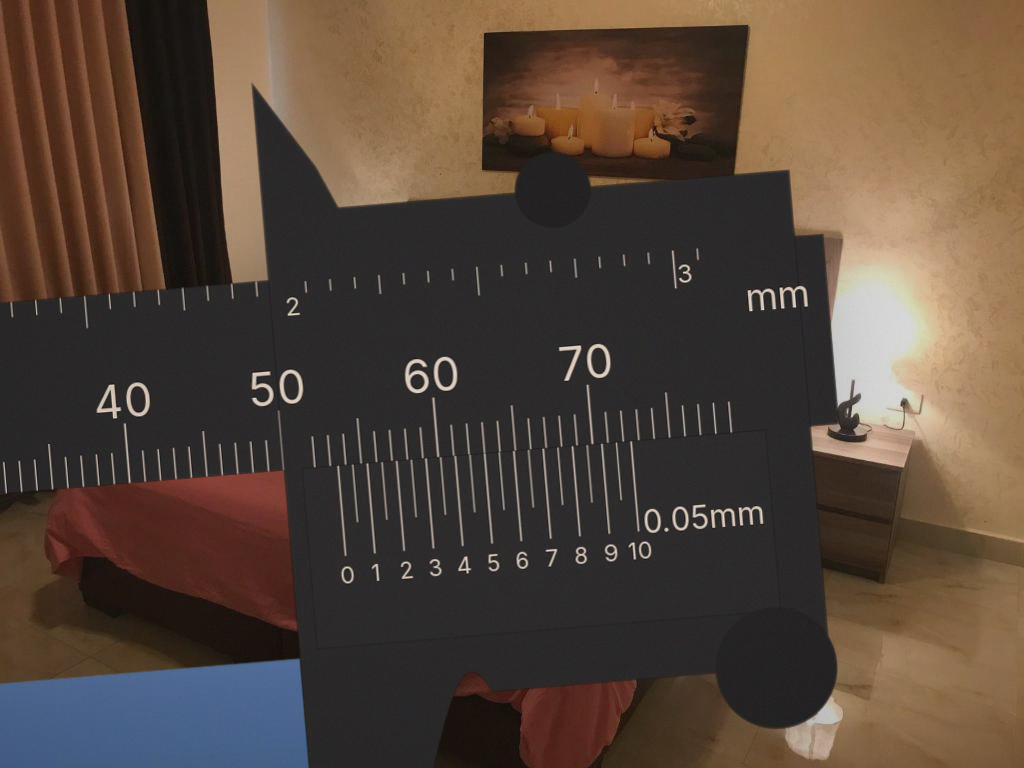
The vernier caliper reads 53.5 mm
